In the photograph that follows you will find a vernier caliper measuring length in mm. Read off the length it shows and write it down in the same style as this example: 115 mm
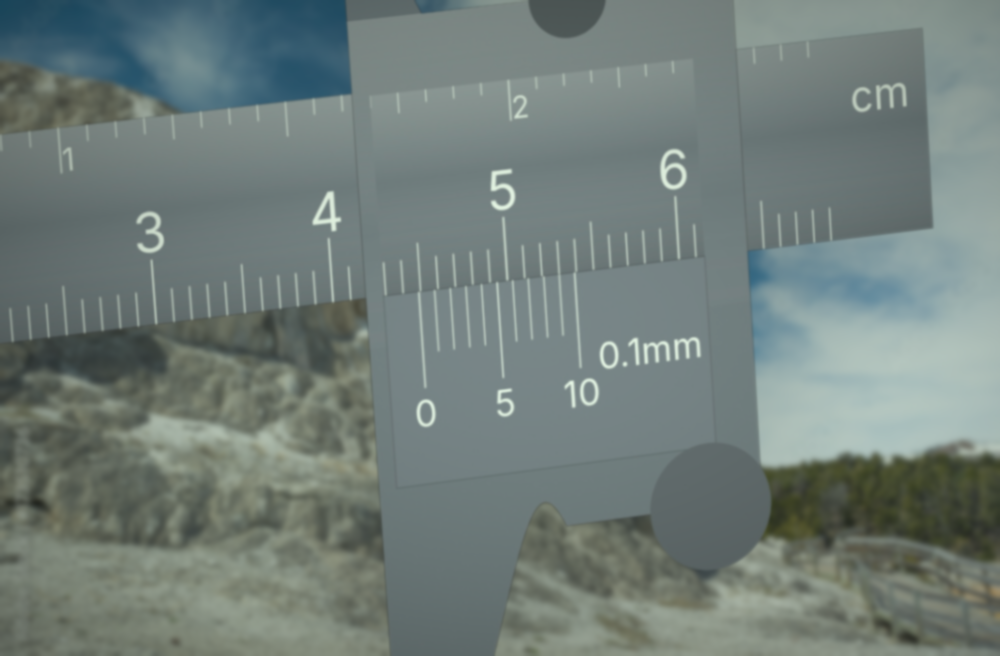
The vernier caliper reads 44.9 mm
